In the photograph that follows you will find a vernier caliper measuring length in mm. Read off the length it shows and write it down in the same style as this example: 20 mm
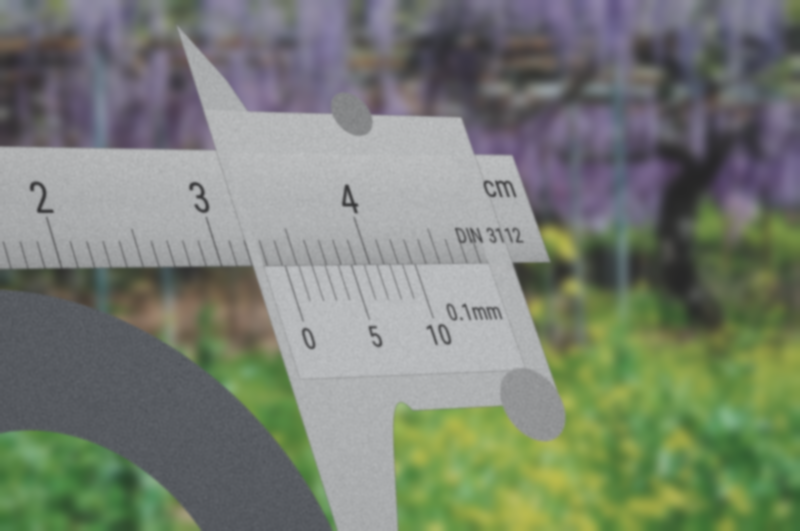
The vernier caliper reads 34.2 mm
